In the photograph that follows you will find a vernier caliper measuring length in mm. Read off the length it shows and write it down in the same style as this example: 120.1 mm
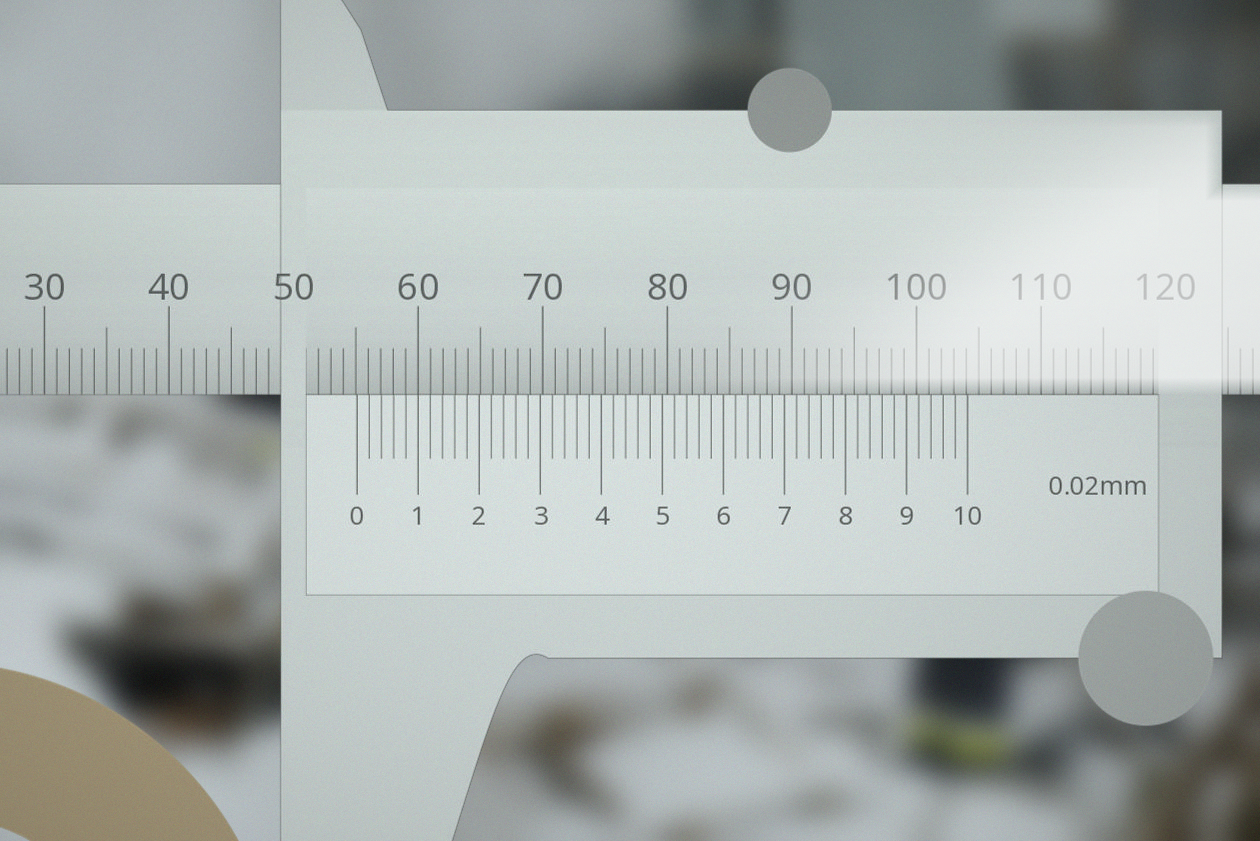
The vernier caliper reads 55.1 mm
